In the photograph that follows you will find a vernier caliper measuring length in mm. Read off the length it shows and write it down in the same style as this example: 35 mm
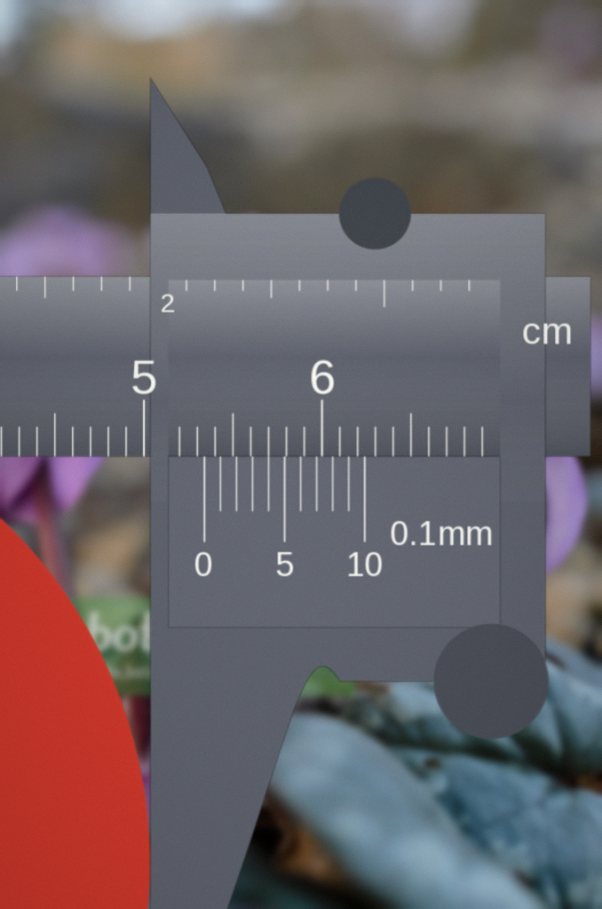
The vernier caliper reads 53.4 mm
